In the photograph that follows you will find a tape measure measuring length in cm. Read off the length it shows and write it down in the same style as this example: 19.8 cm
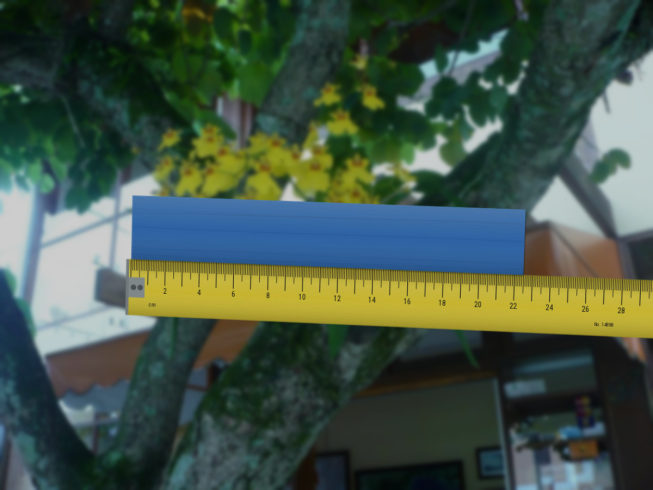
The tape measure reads 22.5 cm
